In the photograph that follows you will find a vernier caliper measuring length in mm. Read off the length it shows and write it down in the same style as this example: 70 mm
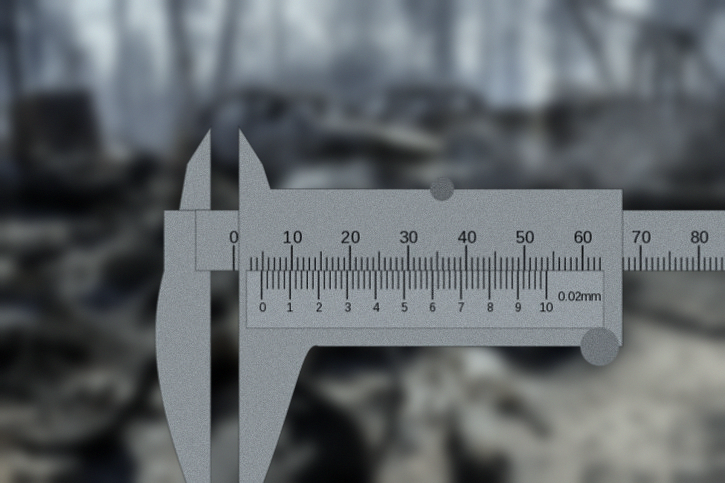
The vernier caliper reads 4.8 mm
